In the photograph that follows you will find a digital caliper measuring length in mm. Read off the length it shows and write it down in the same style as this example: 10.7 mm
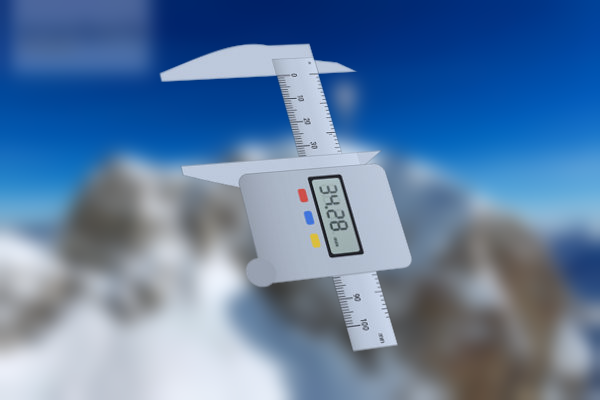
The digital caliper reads 34.28 mm
